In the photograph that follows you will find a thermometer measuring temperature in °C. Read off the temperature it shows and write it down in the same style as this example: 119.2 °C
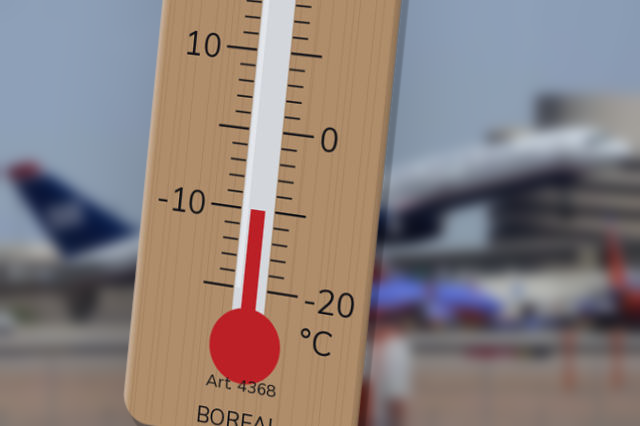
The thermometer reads -10 °C
